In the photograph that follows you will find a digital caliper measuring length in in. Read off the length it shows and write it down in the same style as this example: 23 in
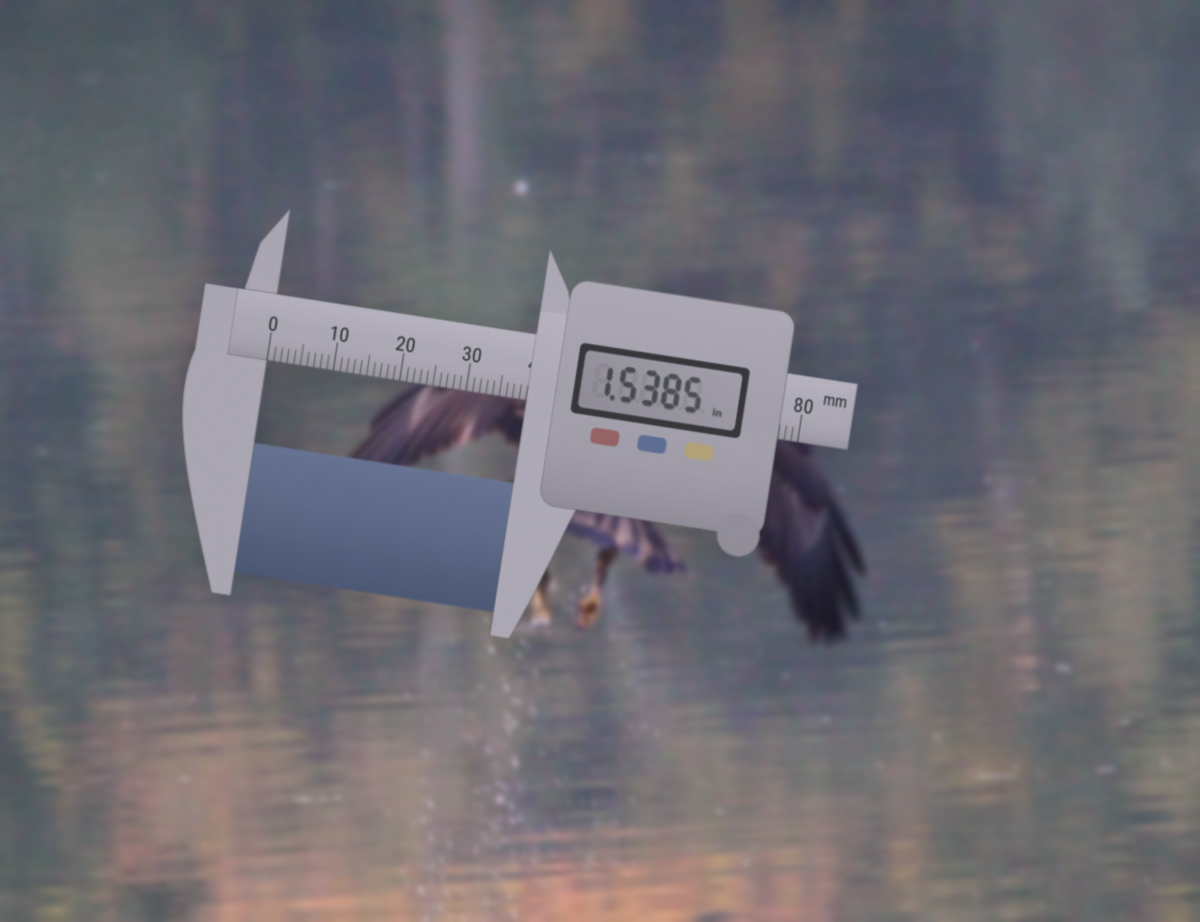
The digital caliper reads 1.5385 in
